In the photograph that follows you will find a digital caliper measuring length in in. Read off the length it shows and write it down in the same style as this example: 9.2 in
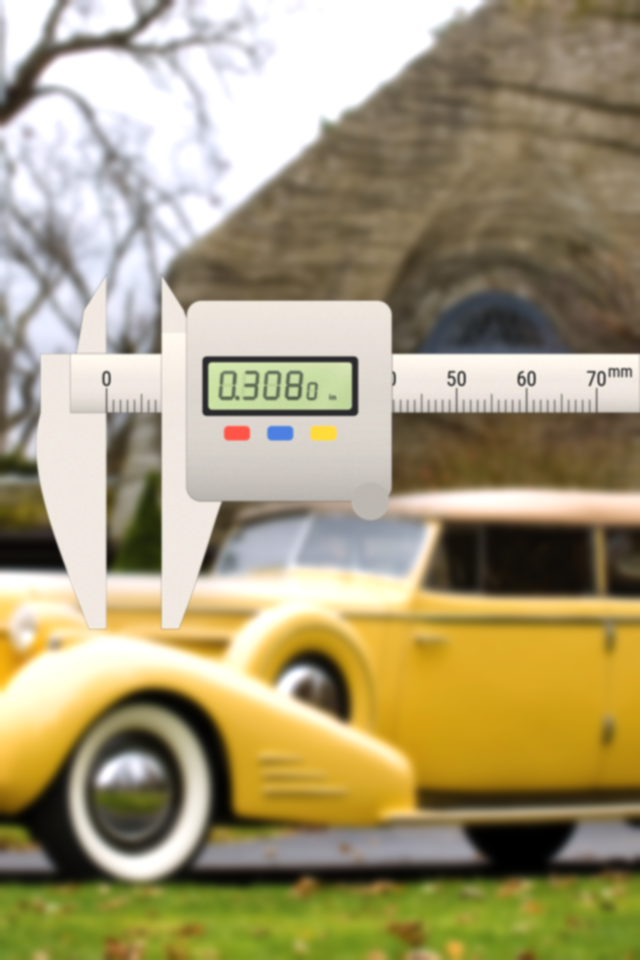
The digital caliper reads 0.3080 in
